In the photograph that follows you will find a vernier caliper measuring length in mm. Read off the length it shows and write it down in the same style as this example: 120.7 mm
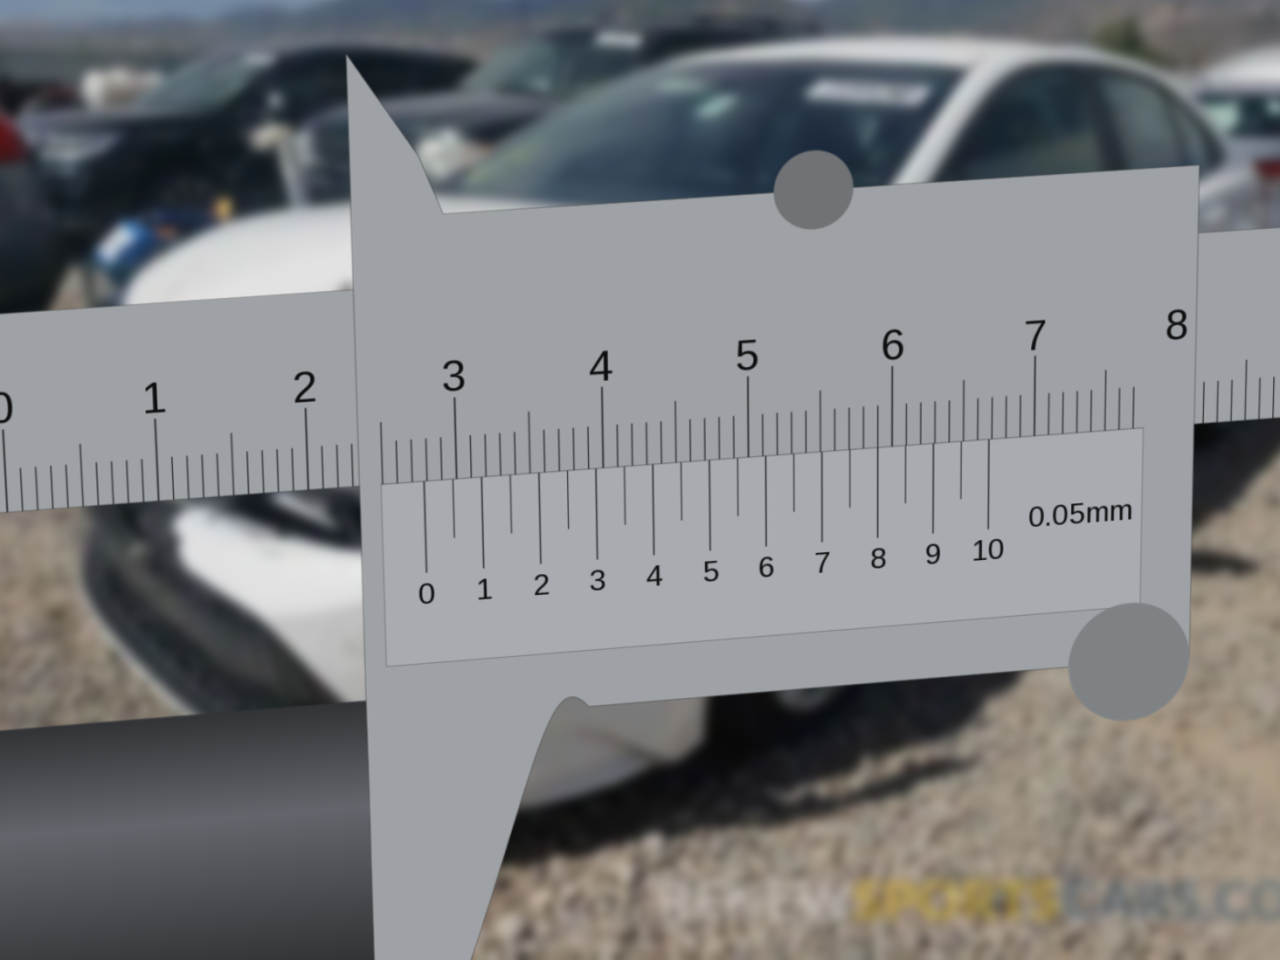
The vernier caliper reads 27.8 mm
